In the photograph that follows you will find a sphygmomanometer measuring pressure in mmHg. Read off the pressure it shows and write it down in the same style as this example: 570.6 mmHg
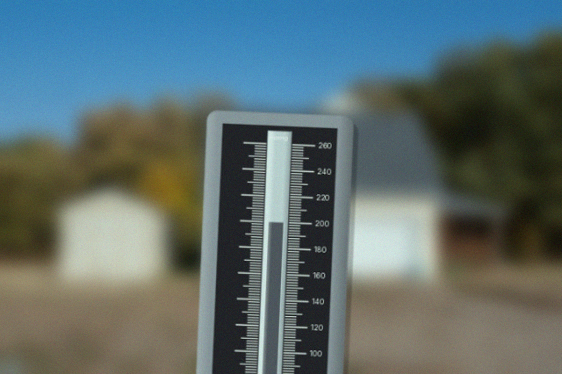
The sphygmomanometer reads 200 mmHg
